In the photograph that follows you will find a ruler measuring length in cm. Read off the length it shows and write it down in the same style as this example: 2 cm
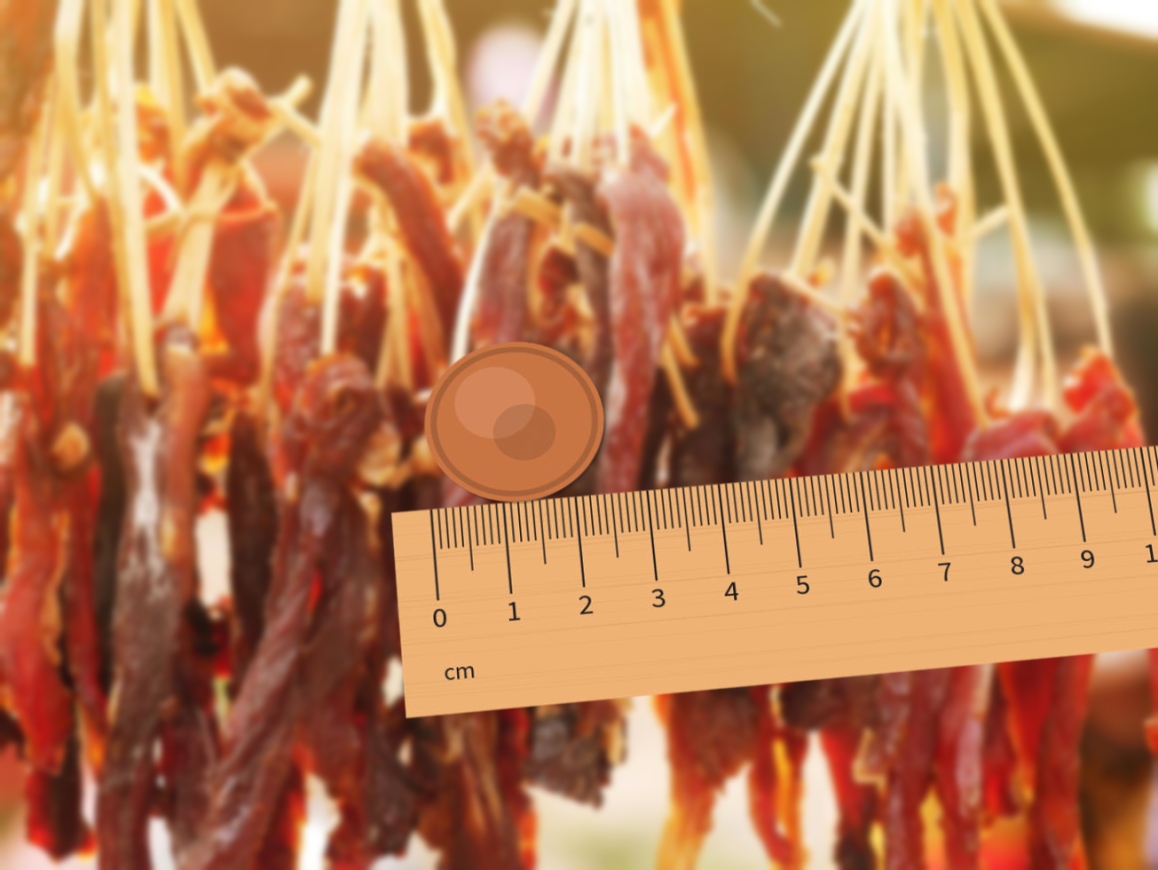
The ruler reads 2.5 cm
